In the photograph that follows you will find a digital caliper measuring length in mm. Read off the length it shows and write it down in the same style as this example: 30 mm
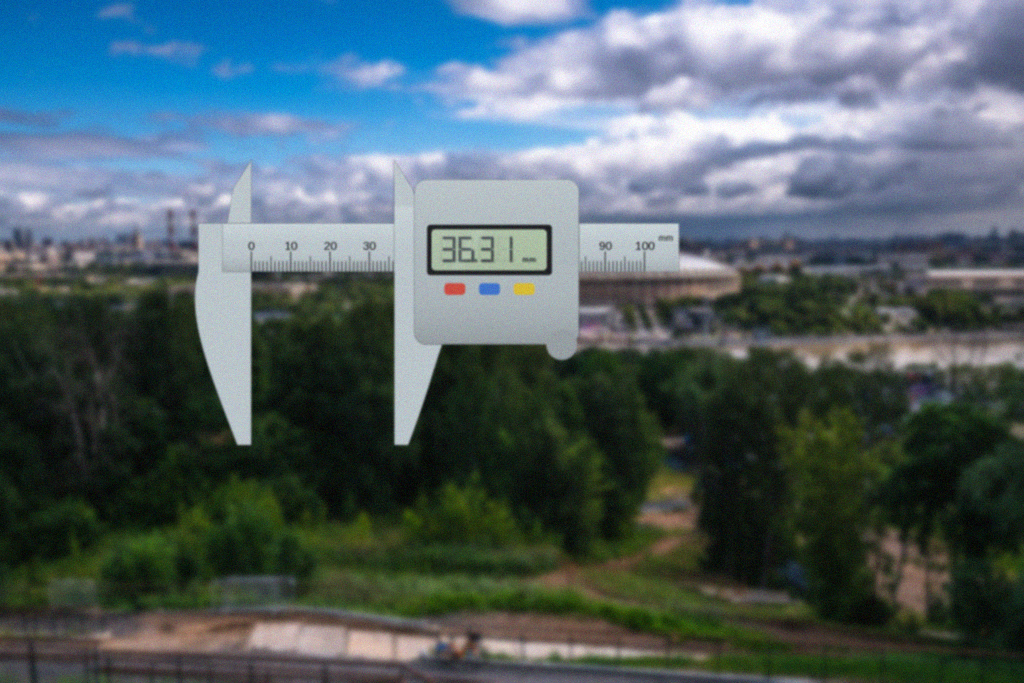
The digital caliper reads 36.31 mm
